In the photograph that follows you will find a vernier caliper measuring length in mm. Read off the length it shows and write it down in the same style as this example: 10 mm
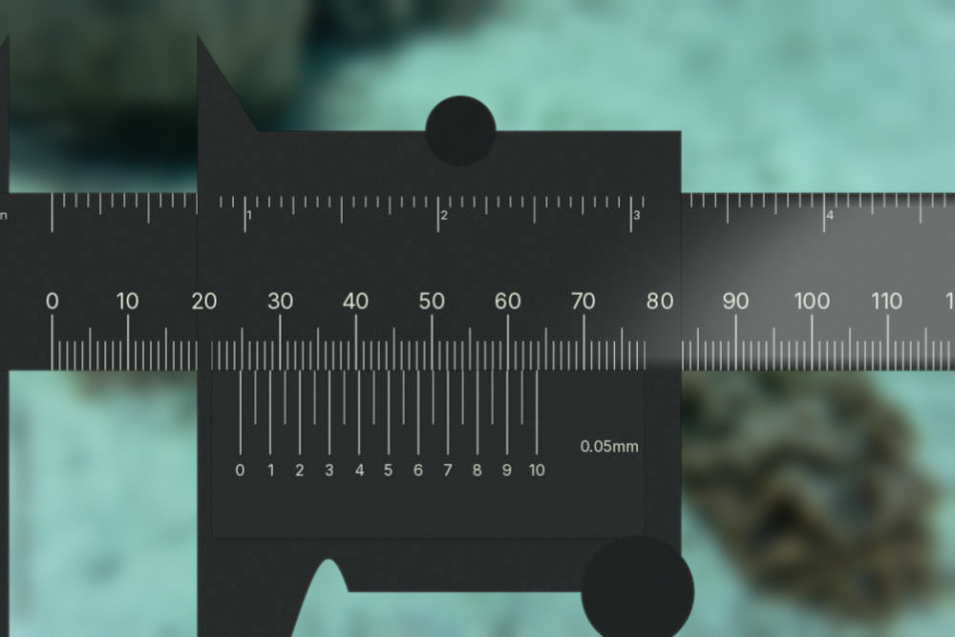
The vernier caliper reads 24.8 mm
